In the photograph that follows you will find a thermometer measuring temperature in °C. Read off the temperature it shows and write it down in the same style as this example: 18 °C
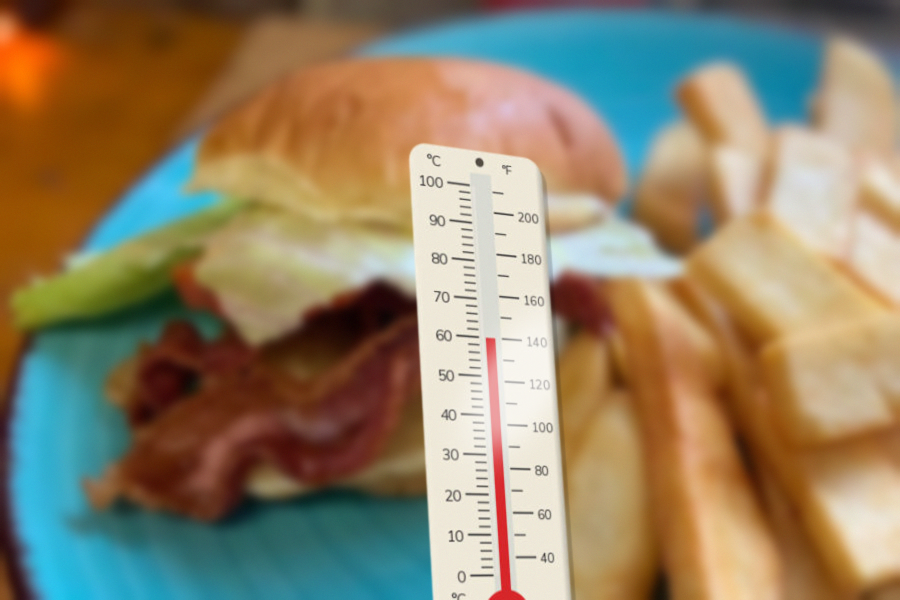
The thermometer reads 60 °C
